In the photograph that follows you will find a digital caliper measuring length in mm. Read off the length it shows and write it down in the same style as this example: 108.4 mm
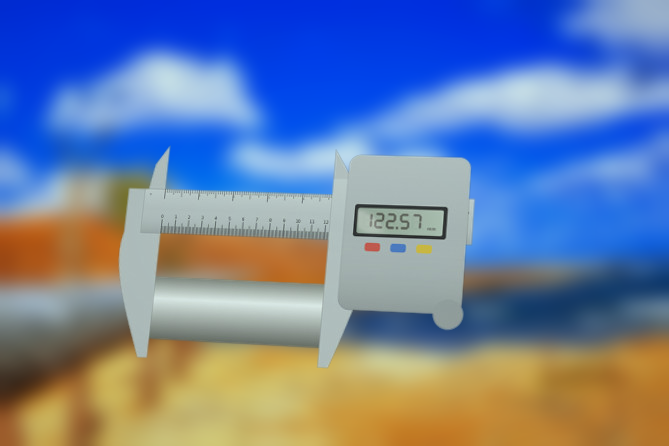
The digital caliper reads 122.57 mm
